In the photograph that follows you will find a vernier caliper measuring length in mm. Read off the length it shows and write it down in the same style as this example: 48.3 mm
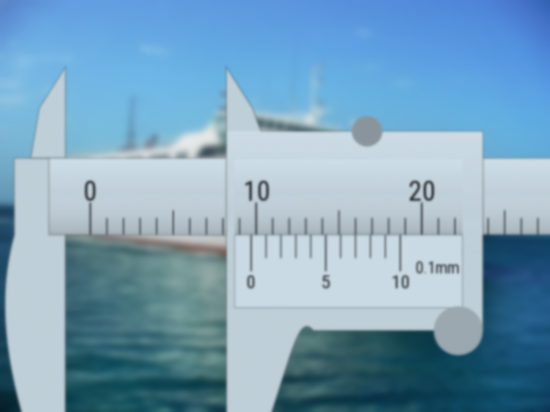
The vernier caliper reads 9.7 mm
